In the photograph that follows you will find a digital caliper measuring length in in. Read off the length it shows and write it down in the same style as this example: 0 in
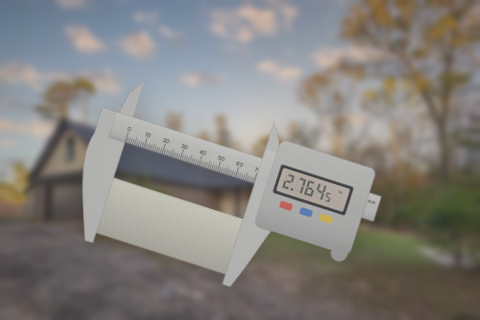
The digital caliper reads 2.7645 in
